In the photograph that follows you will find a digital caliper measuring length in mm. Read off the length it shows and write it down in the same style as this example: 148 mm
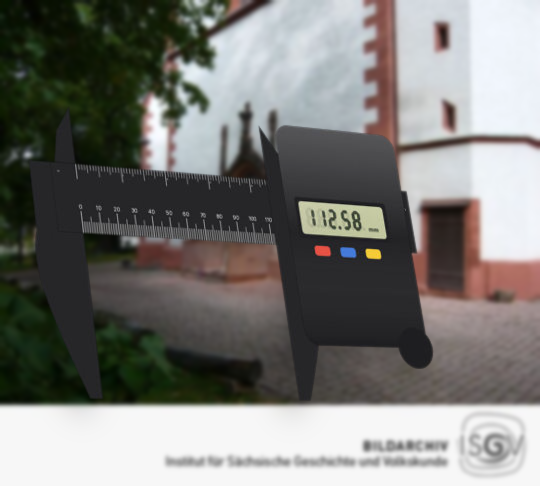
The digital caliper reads 112.58 mm
